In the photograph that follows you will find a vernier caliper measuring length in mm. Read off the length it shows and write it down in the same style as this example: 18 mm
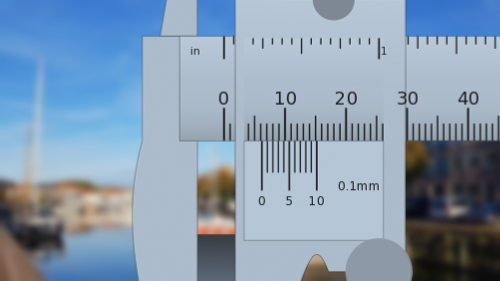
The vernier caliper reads 6.2 mm
